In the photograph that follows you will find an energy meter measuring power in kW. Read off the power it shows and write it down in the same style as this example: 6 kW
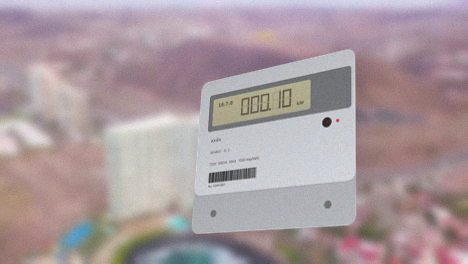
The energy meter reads 0.10 kW
